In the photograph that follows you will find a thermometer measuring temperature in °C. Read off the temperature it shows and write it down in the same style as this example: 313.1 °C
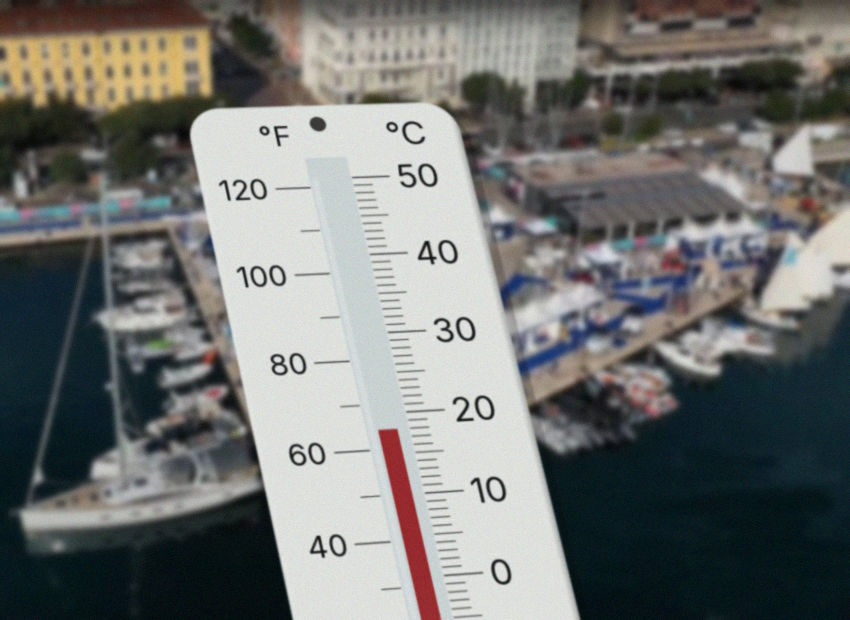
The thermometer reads 18 °C
